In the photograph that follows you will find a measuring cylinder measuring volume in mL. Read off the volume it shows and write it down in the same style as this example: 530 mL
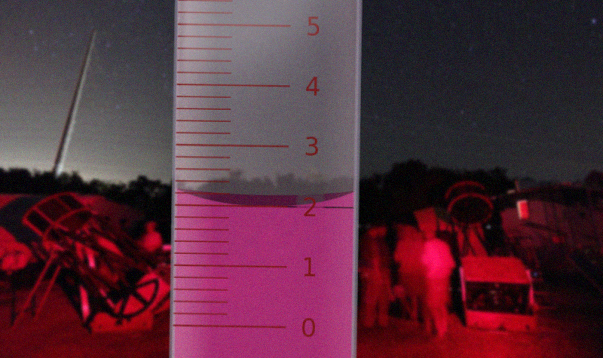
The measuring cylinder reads 2 mL
